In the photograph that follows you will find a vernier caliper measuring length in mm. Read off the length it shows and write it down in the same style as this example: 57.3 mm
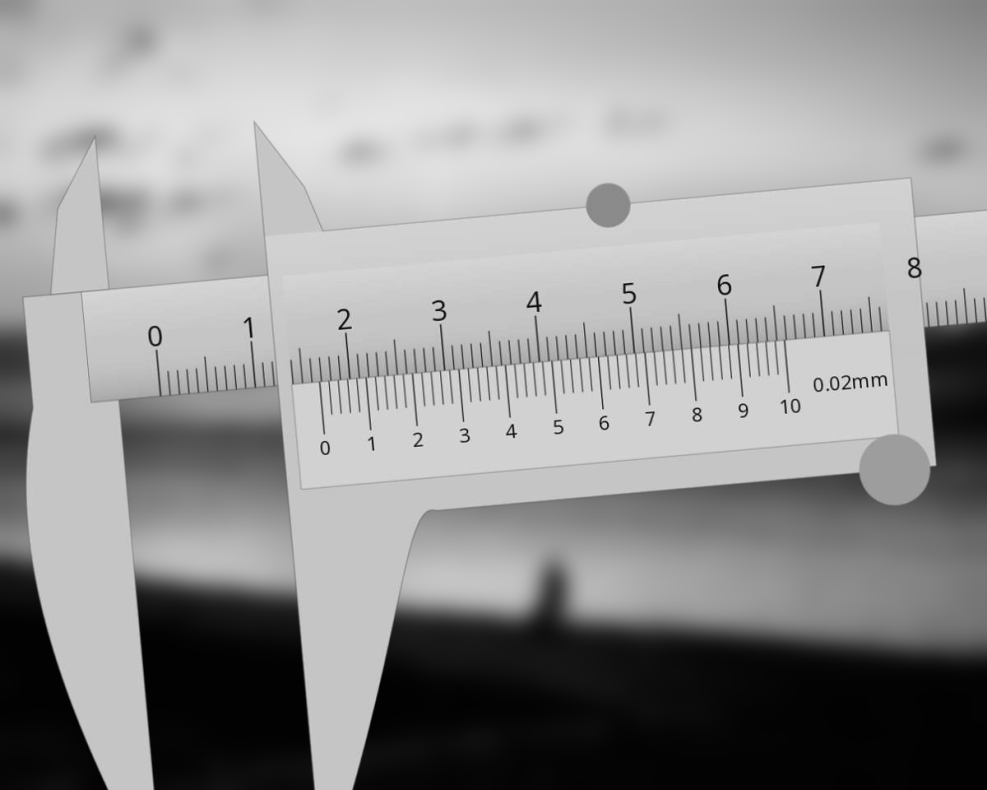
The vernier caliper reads 16.8 mm
